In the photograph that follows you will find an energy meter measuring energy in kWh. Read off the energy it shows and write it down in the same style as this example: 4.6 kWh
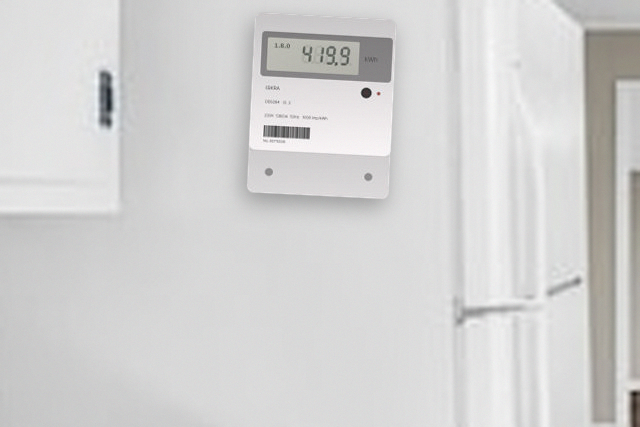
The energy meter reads 419.9 kWh
